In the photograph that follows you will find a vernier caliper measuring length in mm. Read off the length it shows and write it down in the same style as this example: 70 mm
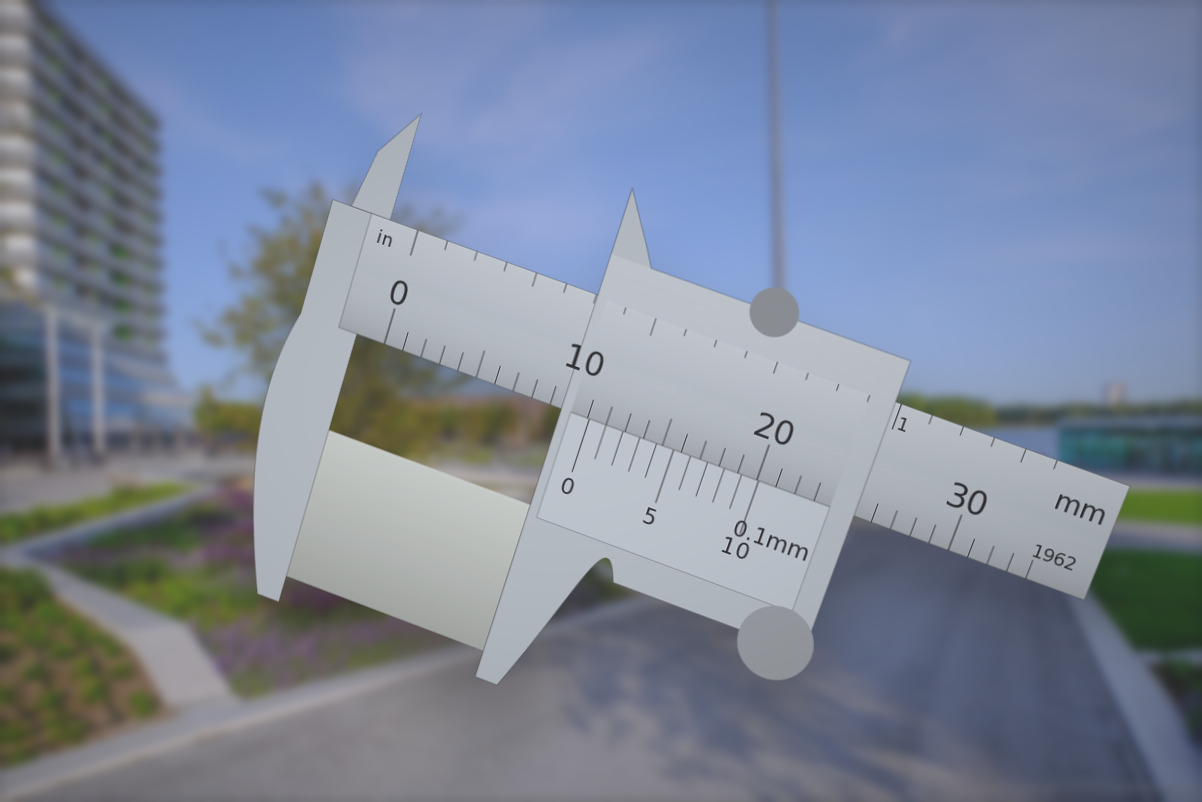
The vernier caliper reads 11.1 mm
